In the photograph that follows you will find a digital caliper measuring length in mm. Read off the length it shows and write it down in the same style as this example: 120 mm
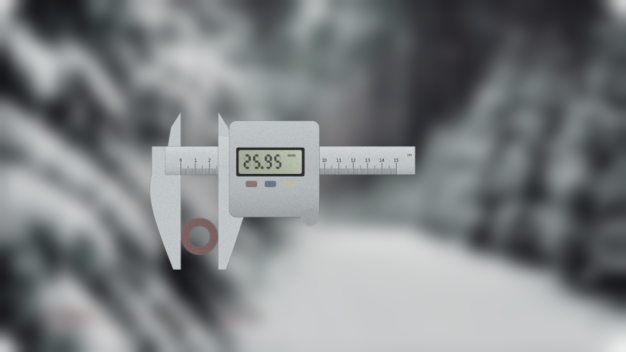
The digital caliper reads 25.95 mm
